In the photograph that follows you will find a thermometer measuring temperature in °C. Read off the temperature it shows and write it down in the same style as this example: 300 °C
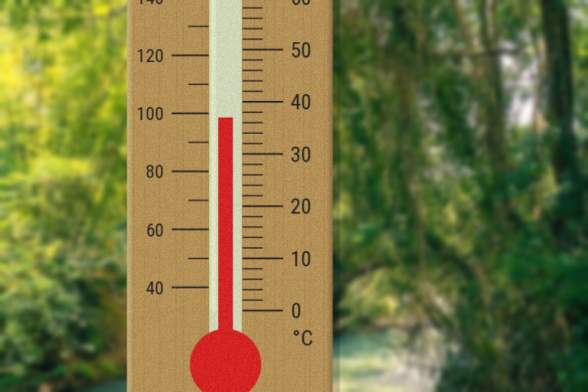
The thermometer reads 37 °C
